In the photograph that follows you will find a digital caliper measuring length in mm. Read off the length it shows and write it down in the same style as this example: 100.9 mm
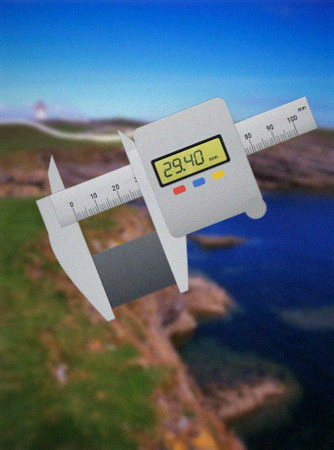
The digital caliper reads 29.40 mm
